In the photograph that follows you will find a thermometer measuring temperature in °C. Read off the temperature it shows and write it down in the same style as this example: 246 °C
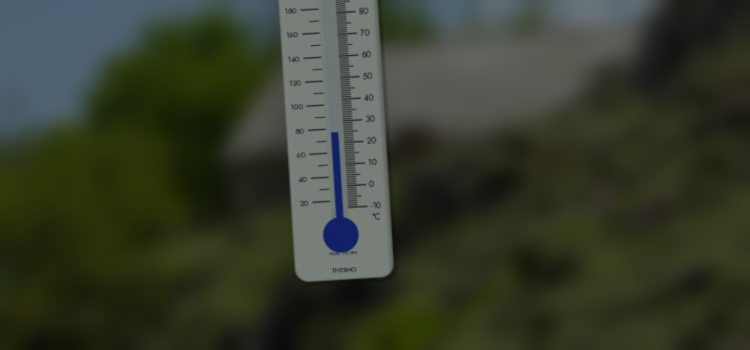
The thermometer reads 25 °C
